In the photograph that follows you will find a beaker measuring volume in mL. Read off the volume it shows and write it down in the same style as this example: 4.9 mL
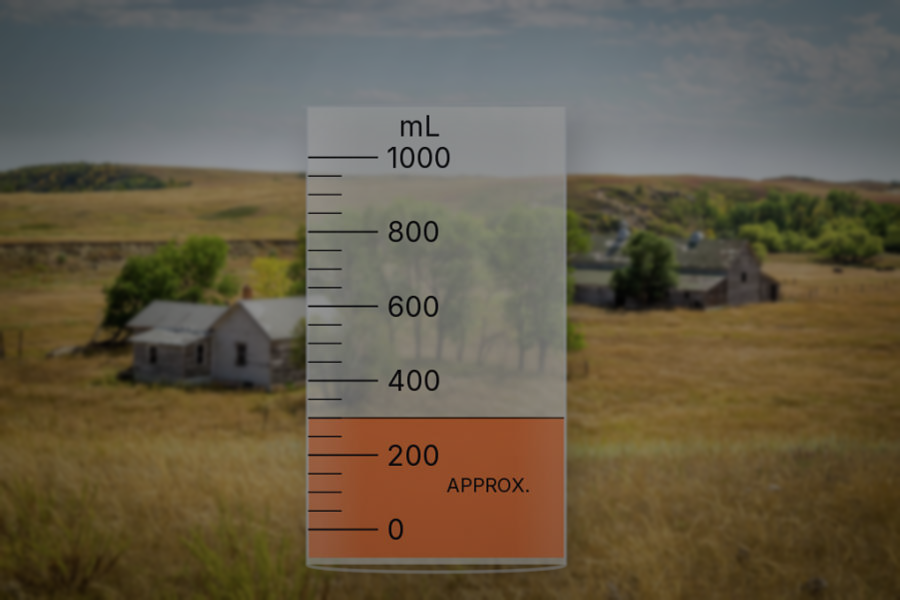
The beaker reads 300 mL
